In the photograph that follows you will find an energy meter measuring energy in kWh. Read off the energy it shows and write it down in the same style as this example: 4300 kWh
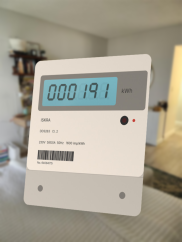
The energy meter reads 191 kWh
